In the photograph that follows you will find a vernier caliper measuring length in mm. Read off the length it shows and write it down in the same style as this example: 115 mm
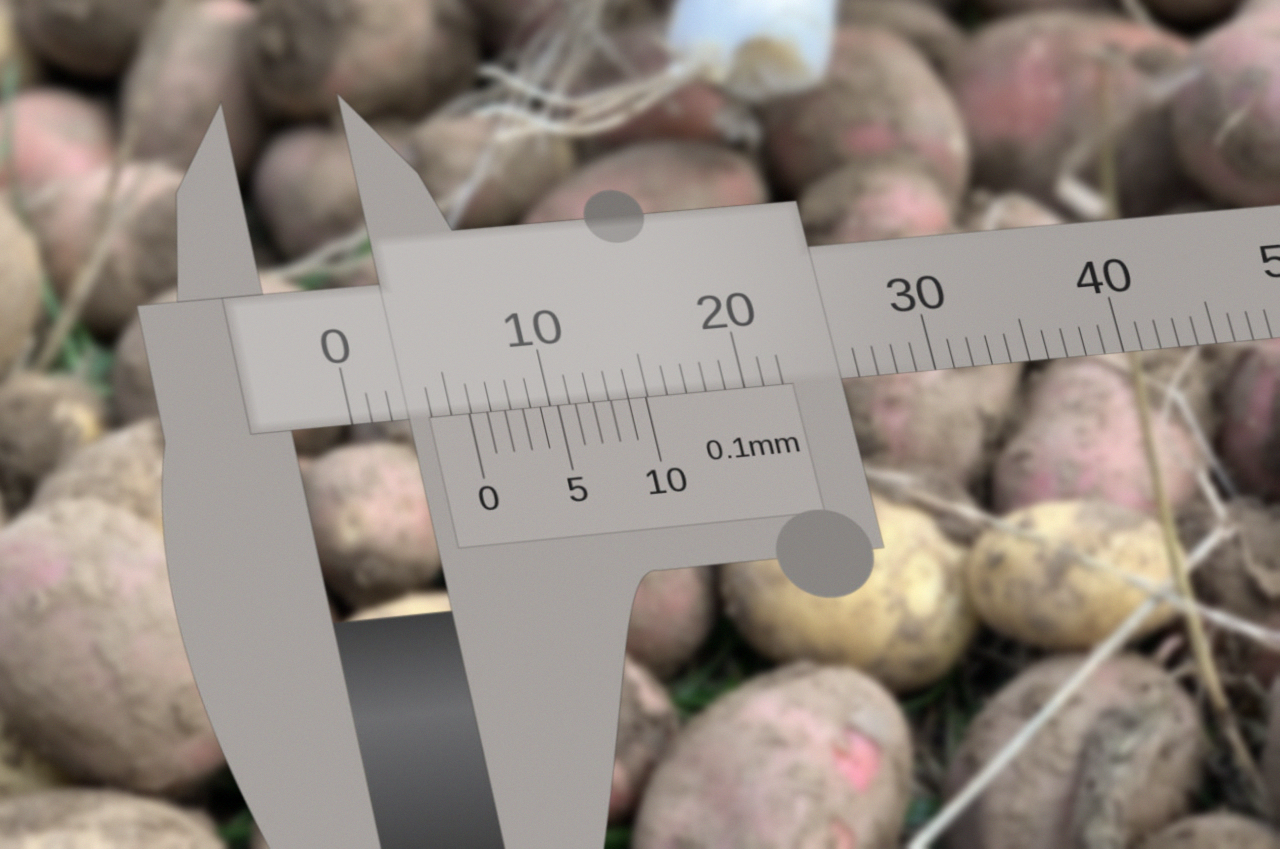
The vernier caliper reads 5.9 mm
